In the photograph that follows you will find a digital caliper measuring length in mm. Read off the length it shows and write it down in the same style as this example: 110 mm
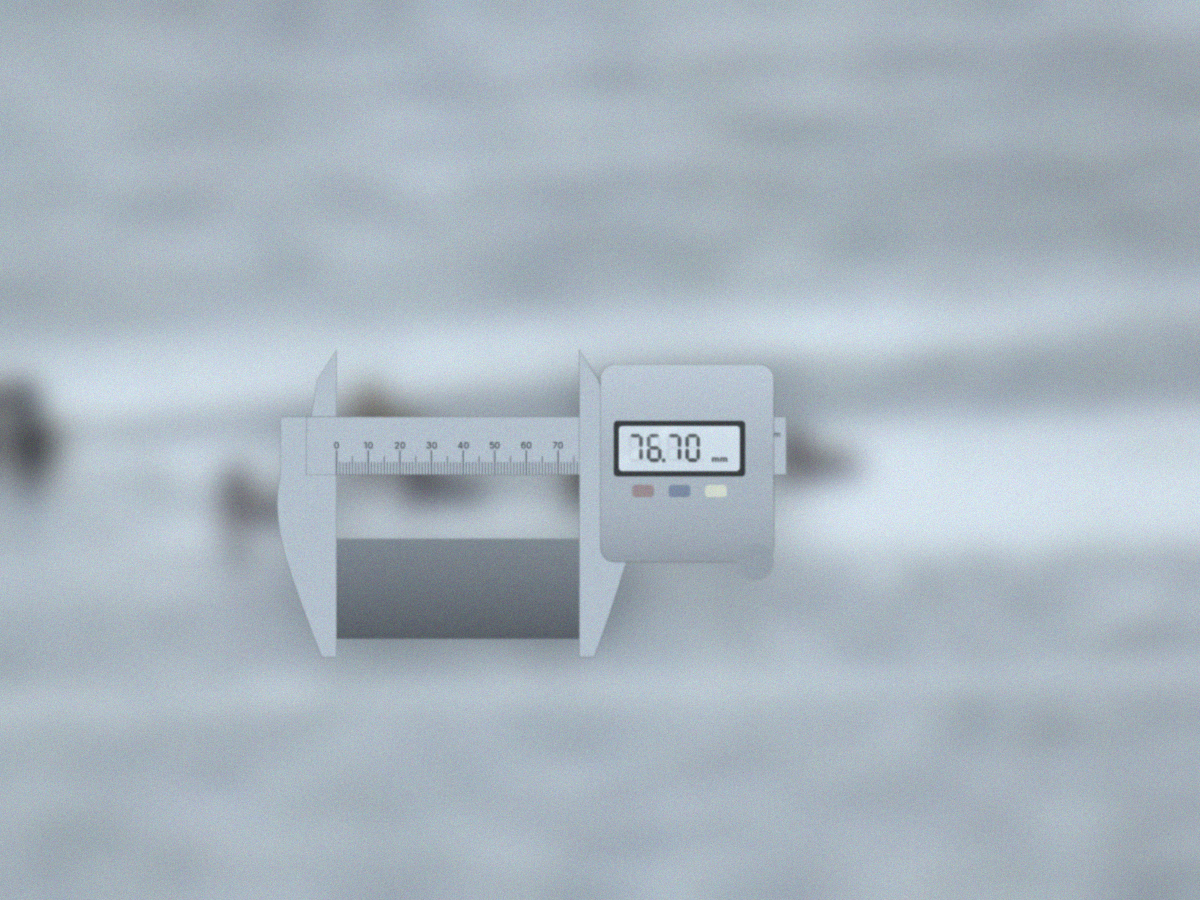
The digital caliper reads 76.70 mm
